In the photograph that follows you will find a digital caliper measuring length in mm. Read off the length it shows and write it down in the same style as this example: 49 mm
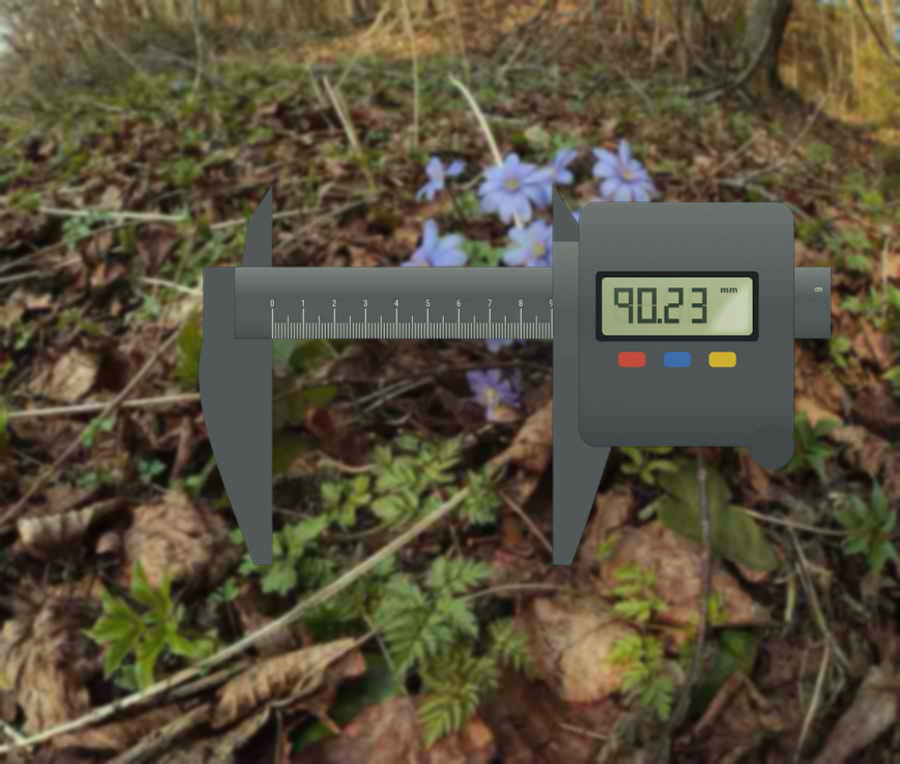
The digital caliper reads 90.23 mm
